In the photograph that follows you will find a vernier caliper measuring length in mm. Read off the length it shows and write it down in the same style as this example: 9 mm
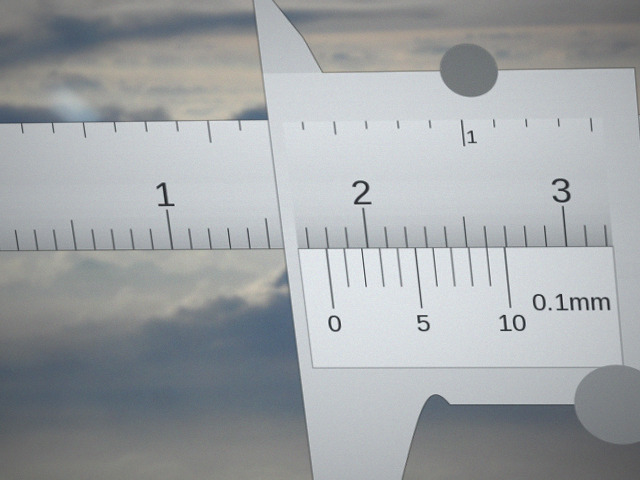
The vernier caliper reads 17.9 mm
